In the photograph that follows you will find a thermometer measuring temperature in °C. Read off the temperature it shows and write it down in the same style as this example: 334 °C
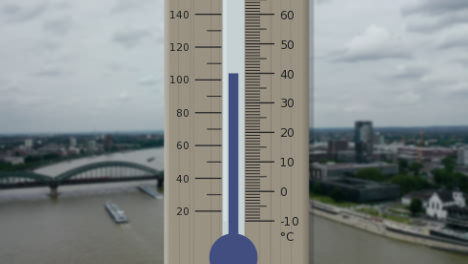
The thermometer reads 40 °C
